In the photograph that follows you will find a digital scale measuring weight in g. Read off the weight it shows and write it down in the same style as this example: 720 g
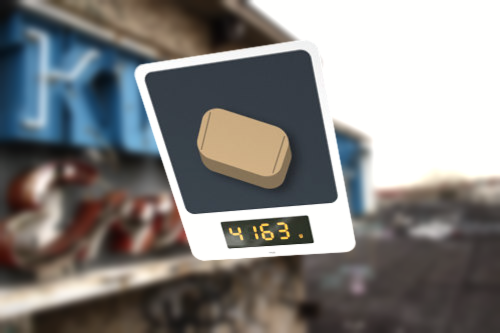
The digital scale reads 4163 g
